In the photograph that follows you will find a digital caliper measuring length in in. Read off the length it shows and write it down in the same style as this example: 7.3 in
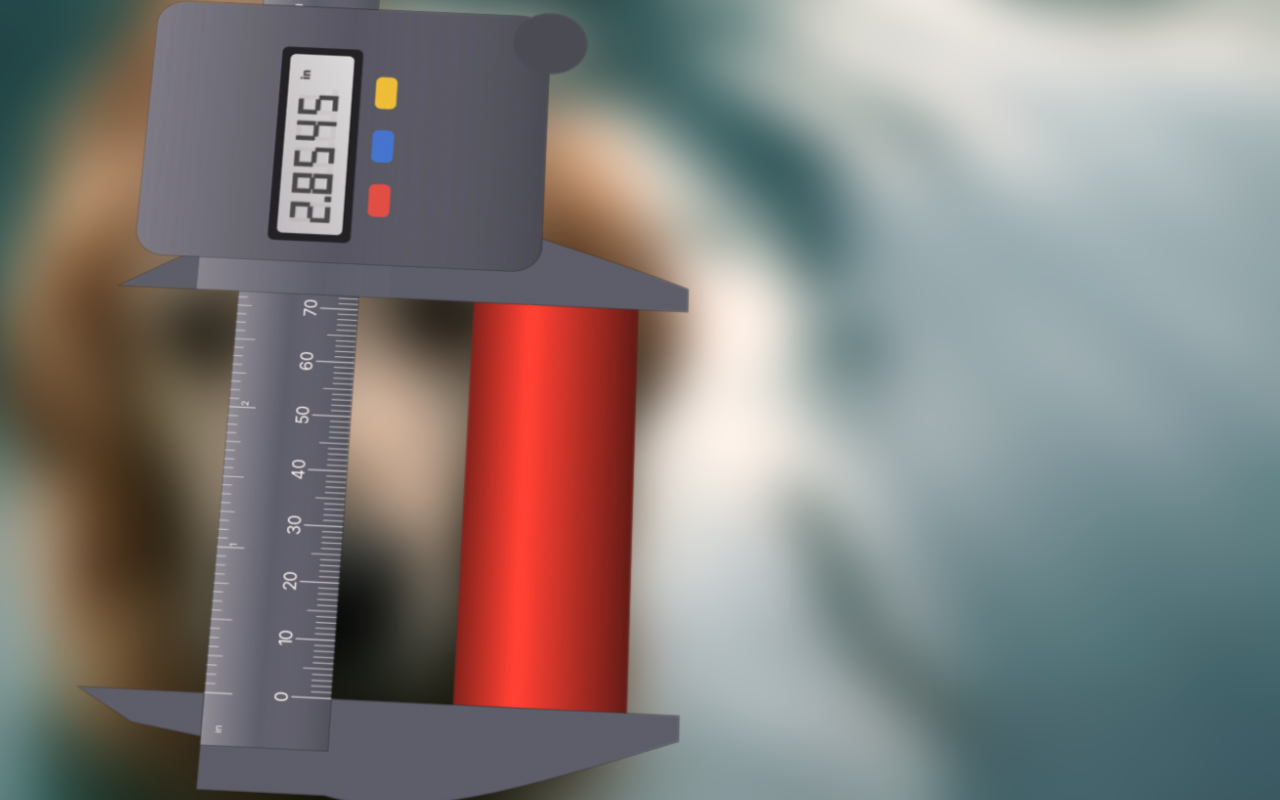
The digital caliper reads 2.8545 in
